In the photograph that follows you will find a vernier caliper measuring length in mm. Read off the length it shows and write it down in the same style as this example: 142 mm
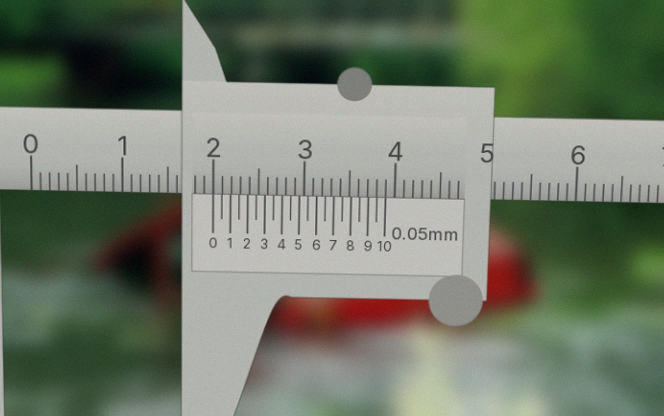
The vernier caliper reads 20.0 mm
